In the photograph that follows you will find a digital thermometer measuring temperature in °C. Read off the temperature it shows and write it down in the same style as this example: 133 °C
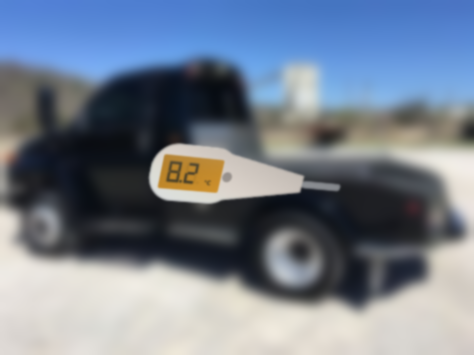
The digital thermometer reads 8.2 °C
